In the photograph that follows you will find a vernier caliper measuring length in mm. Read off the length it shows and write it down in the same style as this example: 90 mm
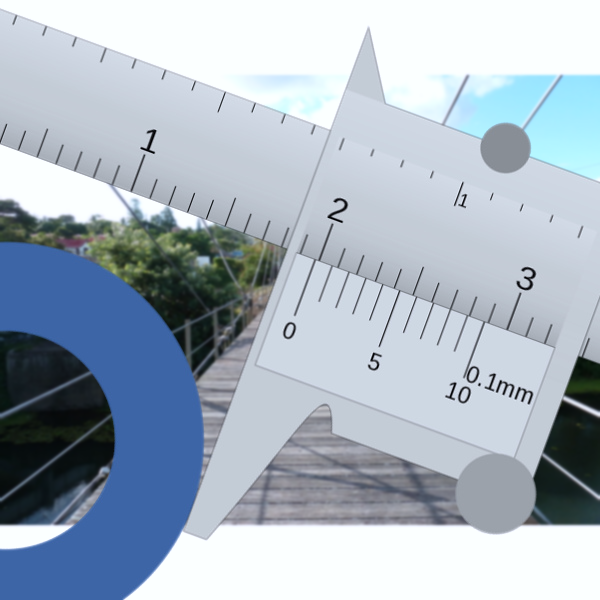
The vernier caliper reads 19.8 mm
